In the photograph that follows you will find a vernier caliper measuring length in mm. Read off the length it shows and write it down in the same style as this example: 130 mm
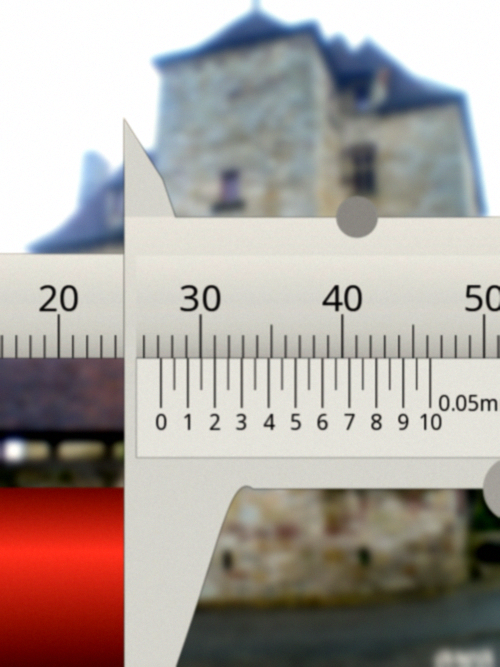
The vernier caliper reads 27.2 mm
